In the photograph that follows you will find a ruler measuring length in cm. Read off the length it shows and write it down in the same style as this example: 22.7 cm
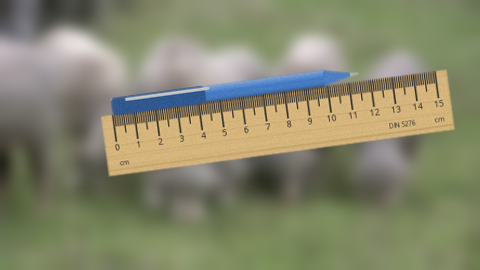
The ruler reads 11.5 cm
